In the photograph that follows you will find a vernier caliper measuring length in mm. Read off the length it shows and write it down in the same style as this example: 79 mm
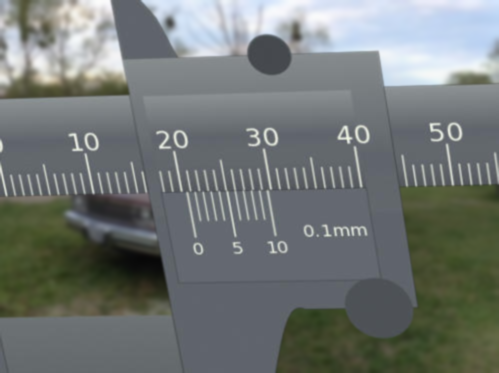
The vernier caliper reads 20.6 mm
